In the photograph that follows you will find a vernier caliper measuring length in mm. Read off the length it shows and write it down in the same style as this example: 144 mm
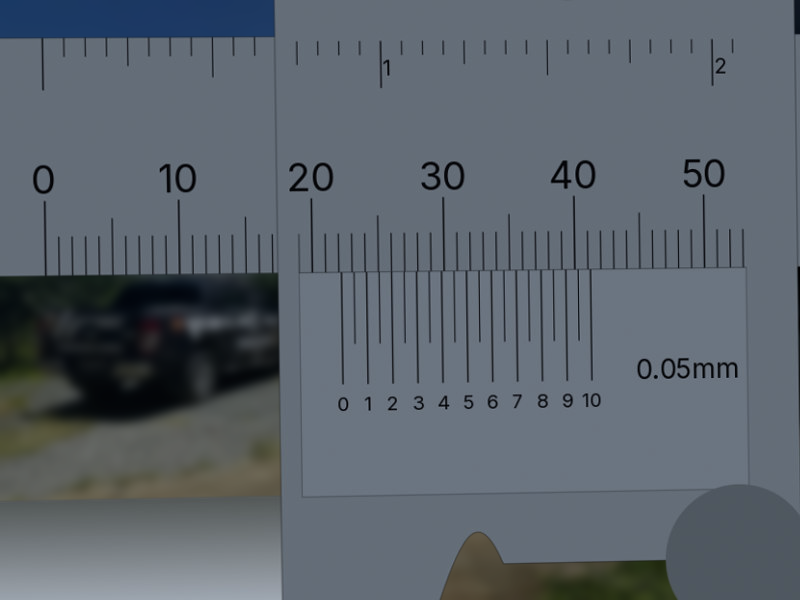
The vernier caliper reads 22.2 mm
